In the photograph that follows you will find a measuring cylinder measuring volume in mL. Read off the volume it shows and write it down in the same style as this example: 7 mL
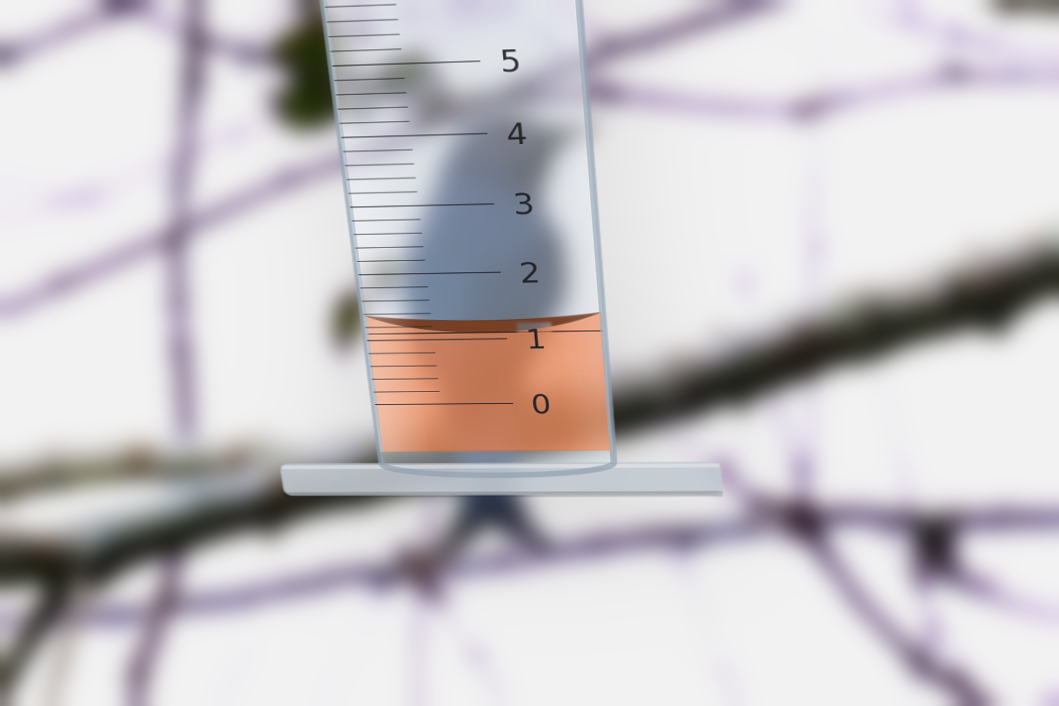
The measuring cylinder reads 1.1 mL
